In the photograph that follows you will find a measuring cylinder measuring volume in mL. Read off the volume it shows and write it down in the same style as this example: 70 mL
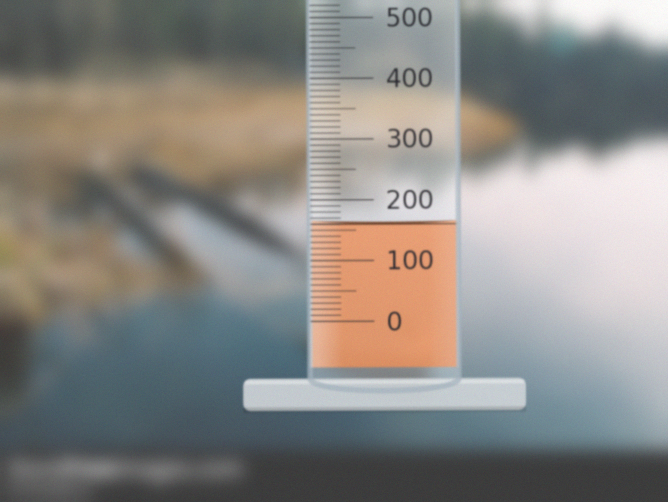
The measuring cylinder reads 160 mL
